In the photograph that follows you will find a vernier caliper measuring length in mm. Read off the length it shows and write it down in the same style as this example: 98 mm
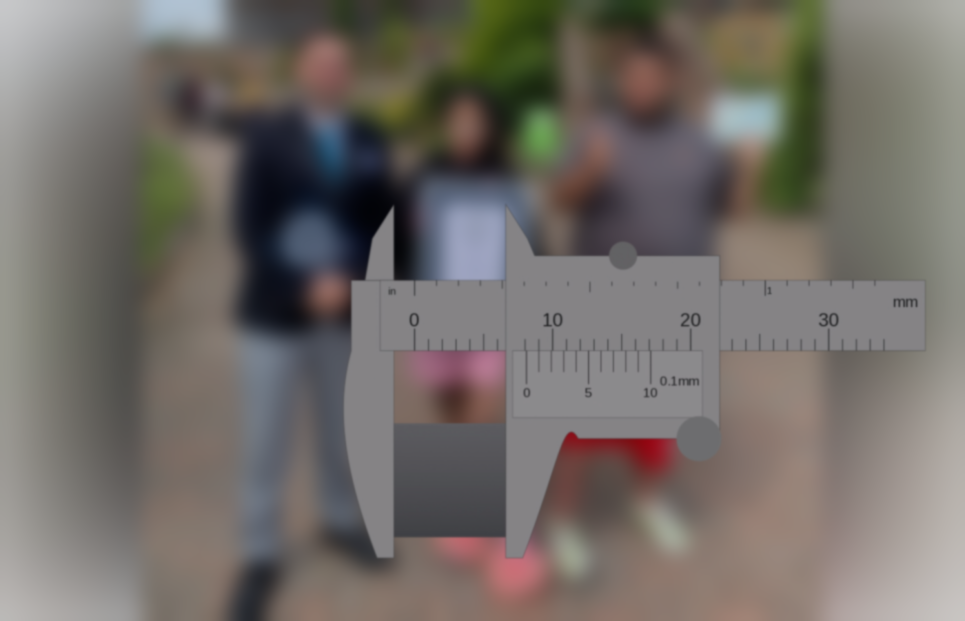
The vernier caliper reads 8.1 mm
